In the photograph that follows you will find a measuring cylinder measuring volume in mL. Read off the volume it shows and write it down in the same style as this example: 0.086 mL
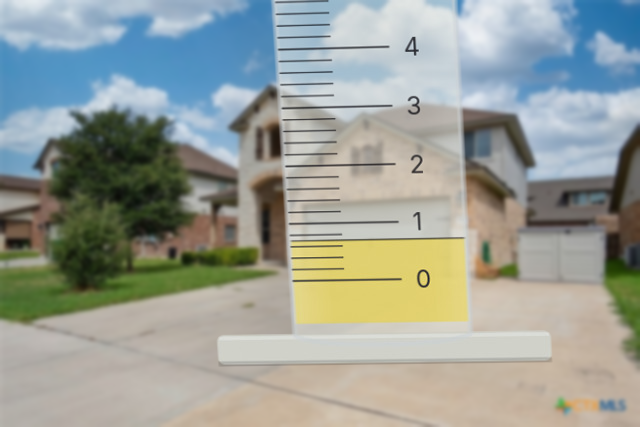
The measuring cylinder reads 0.7 mL
